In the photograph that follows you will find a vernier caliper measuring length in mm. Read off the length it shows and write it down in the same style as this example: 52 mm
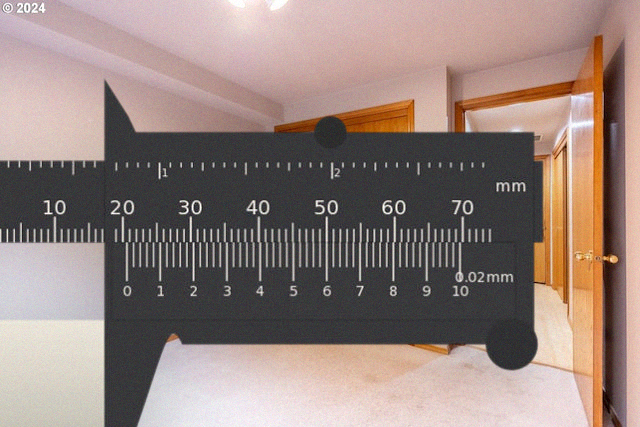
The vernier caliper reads 20.6 mm
